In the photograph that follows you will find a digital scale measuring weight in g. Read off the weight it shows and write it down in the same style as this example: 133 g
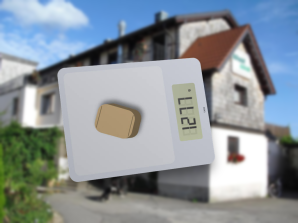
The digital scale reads 1277 g
